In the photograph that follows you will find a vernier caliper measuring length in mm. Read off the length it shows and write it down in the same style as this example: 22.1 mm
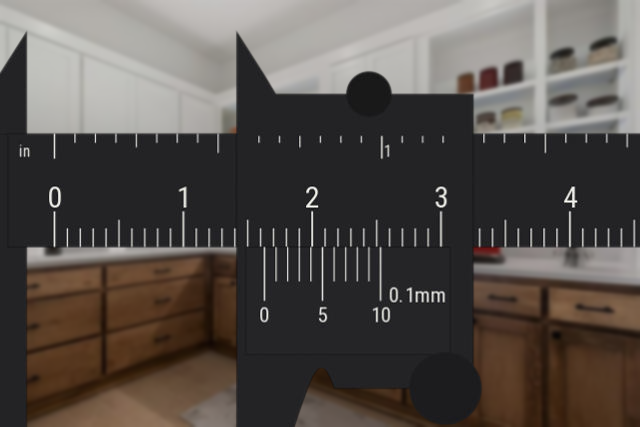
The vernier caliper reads 16.3 mm
